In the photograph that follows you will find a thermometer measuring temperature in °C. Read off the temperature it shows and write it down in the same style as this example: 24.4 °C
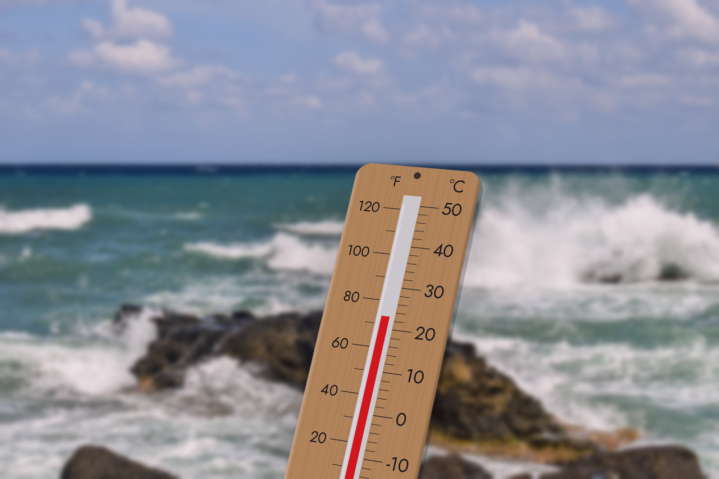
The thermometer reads 23 °C
